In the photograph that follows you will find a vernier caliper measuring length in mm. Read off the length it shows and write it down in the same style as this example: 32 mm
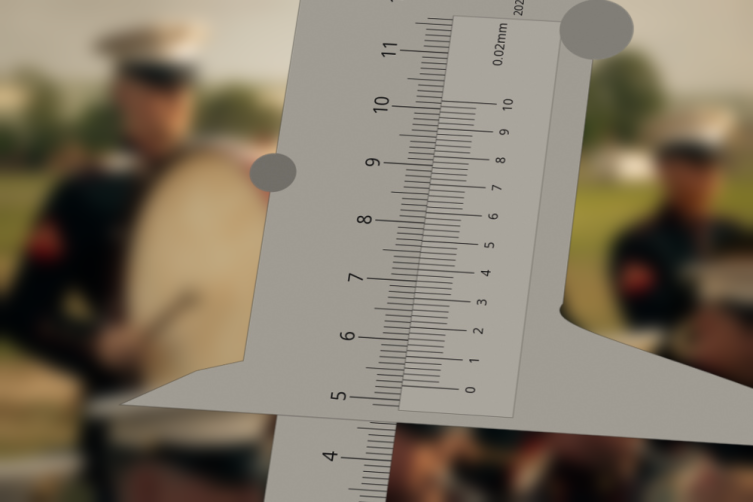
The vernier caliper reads 52.4 mm
